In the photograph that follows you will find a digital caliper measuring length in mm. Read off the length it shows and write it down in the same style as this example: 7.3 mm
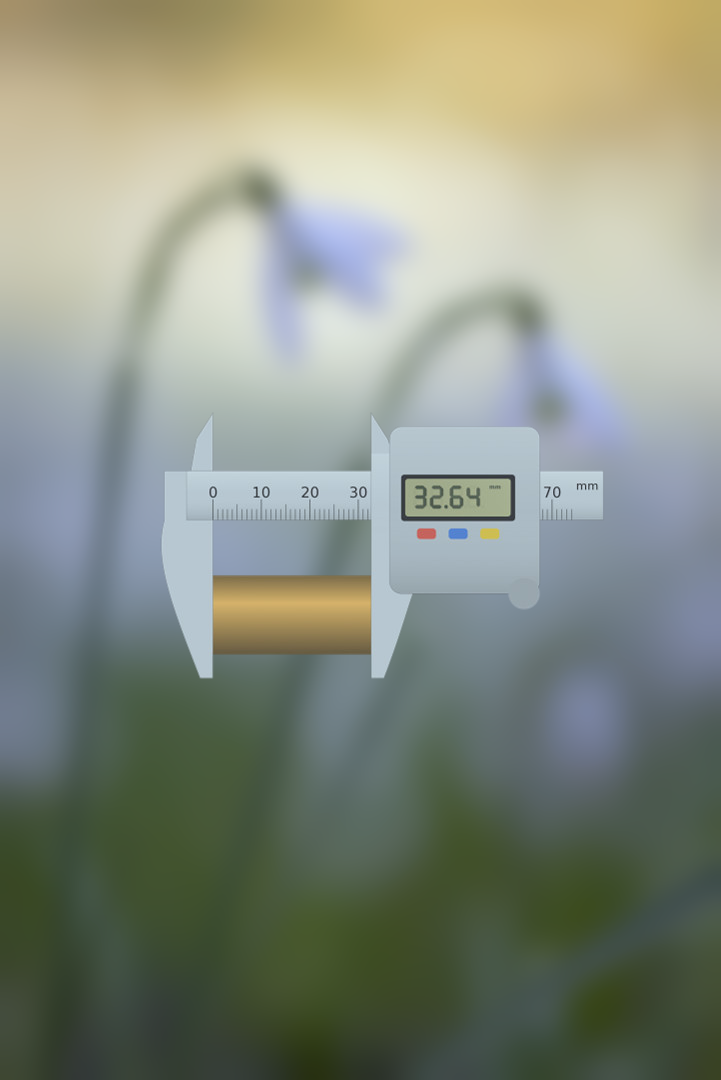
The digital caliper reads 32.64 mm
